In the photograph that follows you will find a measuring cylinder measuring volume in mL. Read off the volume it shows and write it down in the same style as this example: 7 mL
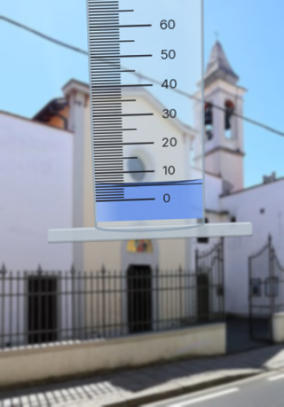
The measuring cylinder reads 5 mL
